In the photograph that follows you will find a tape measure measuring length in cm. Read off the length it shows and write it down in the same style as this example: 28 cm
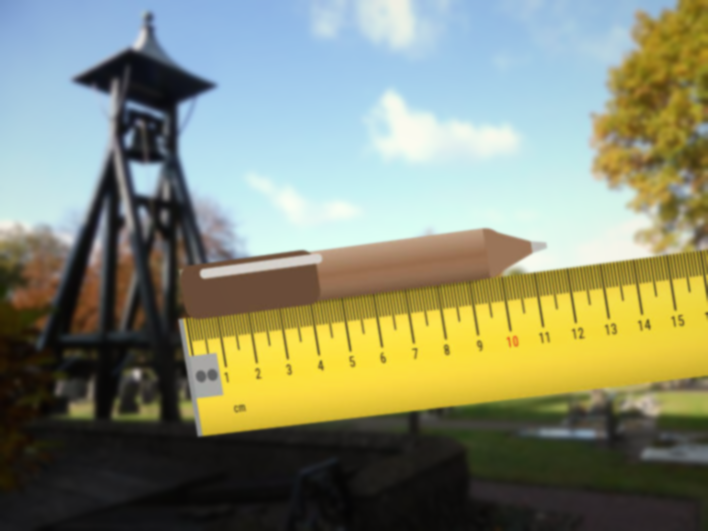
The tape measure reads 11.5 cm
